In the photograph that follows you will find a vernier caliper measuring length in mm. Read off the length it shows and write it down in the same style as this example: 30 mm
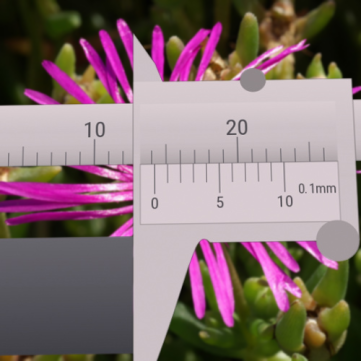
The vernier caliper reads 14.2 mm
